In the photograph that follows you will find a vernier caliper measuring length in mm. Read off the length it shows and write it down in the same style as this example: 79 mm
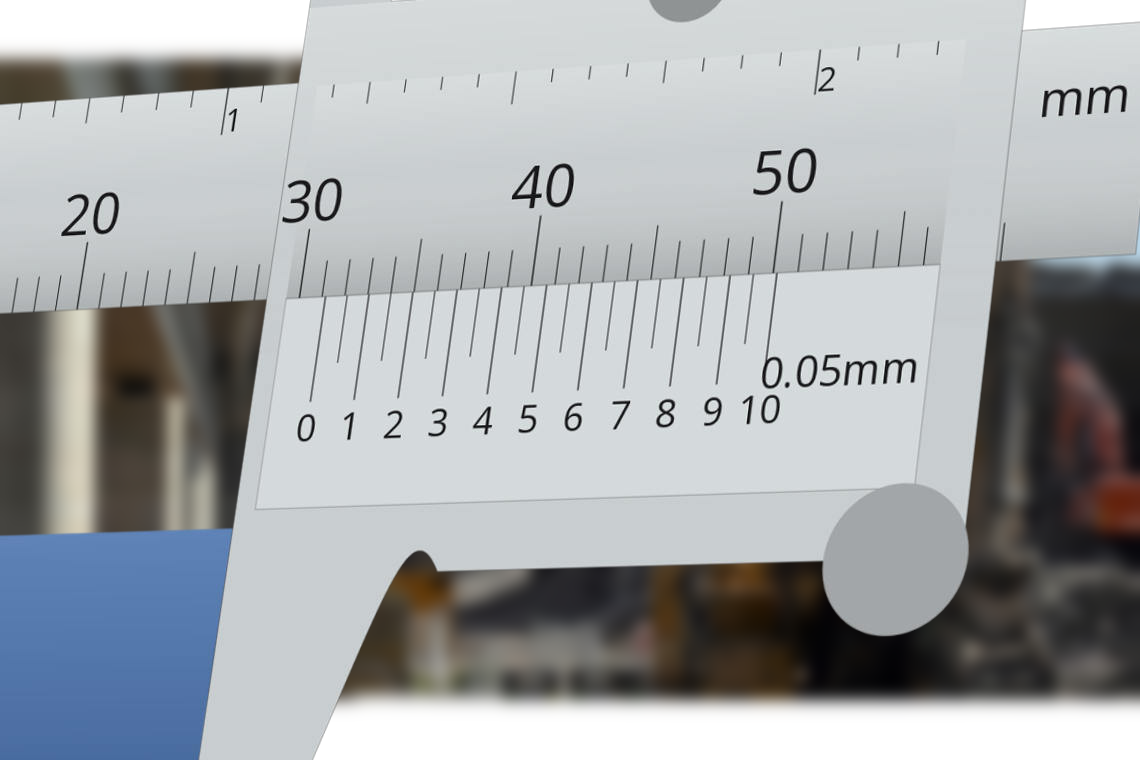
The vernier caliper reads 31.15 mm
